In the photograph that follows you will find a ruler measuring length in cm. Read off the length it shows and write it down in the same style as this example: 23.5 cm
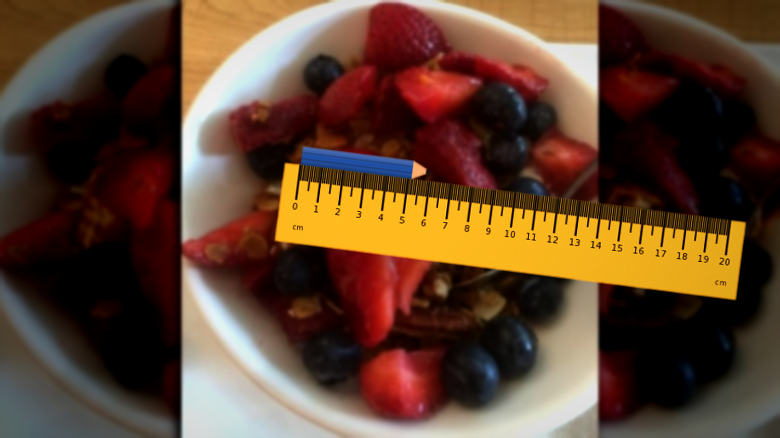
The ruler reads 6 cm
